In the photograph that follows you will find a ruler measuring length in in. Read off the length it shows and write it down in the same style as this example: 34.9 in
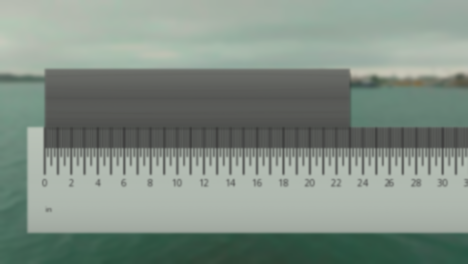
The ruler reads 23 in
